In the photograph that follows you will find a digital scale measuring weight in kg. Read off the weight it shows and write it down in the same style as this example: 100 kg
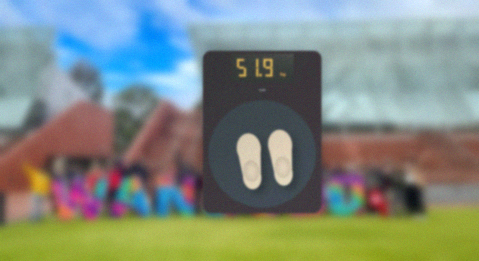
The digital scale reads 51.9 kg
